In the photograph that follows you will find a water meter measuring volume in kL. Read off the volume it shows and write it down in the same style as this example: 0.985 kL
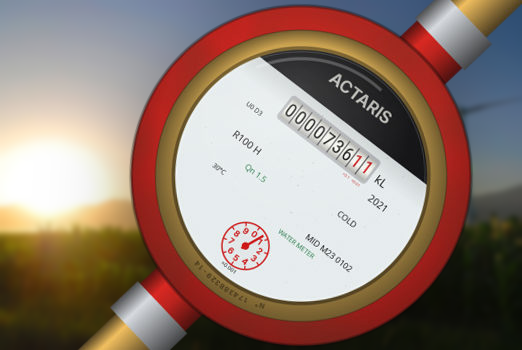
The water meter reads 736.110 kL
